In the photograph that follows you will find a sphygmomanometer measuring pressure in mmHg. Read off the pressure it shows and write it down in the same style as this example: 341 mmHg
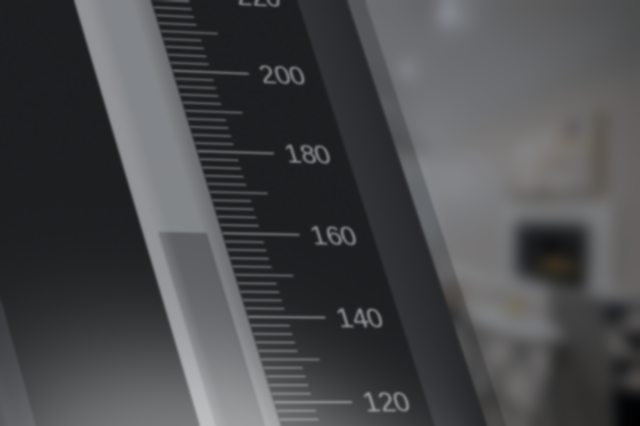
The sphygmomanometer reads 160 mmHg
